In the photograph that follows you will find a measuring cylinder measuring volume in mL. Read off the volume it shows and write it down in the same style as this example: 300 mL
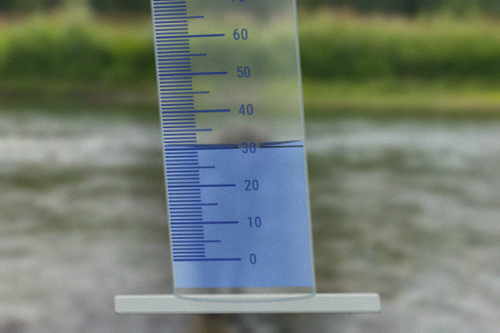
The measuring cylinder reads 30 mL
